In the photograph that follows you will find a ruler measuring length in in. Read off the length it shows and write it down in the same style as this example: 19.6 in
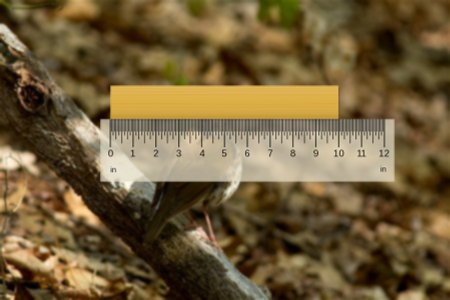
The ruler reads 10 in
